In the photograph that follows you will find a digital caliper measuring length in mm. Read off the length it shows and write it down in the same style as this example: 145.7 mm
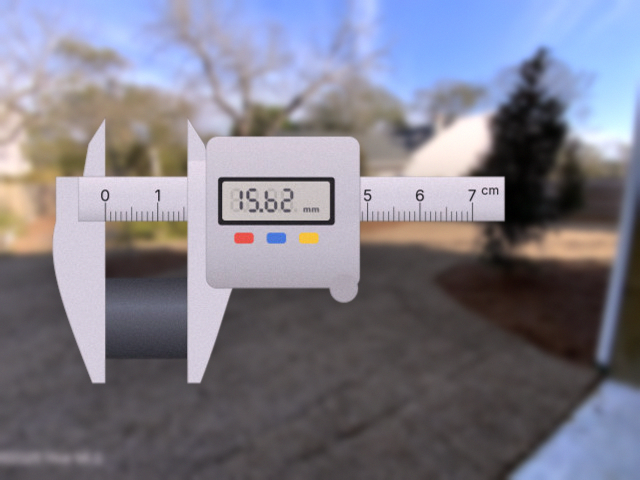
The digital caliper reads 15.62 mm
